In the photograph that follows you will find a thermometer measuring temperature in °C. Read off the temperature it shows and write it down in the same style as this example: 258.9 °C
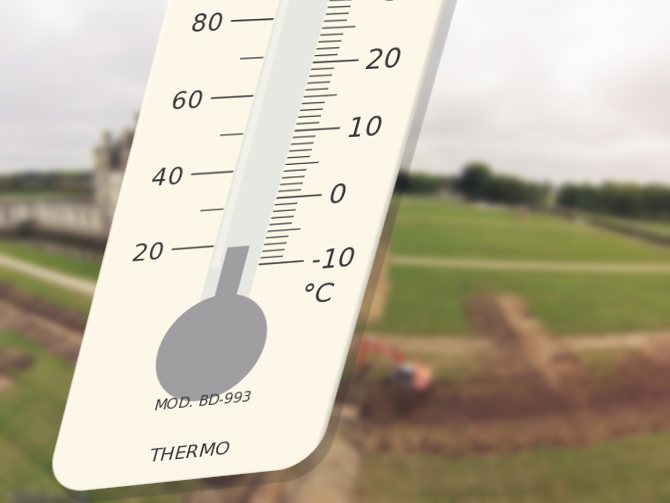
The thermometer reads -7 °C
